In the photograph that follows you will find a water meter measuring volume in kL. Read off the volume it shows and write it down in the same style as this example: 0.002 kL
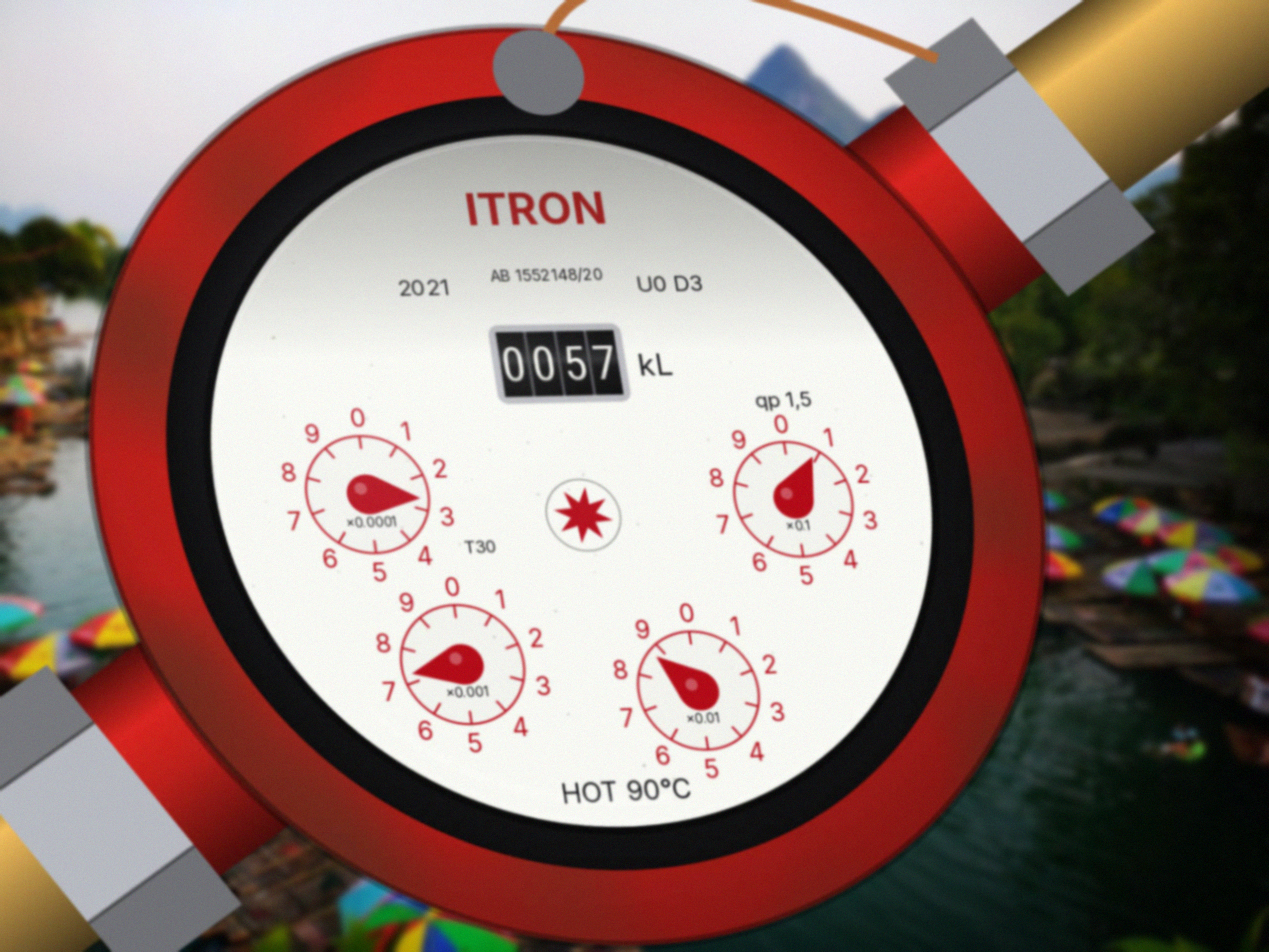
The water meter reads 57.0872 kL
